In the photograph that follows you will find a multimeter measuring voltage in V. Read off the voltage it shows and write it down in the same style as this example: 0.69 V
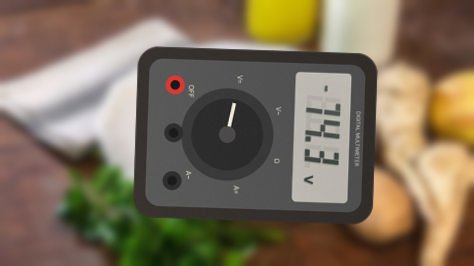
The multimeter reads -74.3 V
